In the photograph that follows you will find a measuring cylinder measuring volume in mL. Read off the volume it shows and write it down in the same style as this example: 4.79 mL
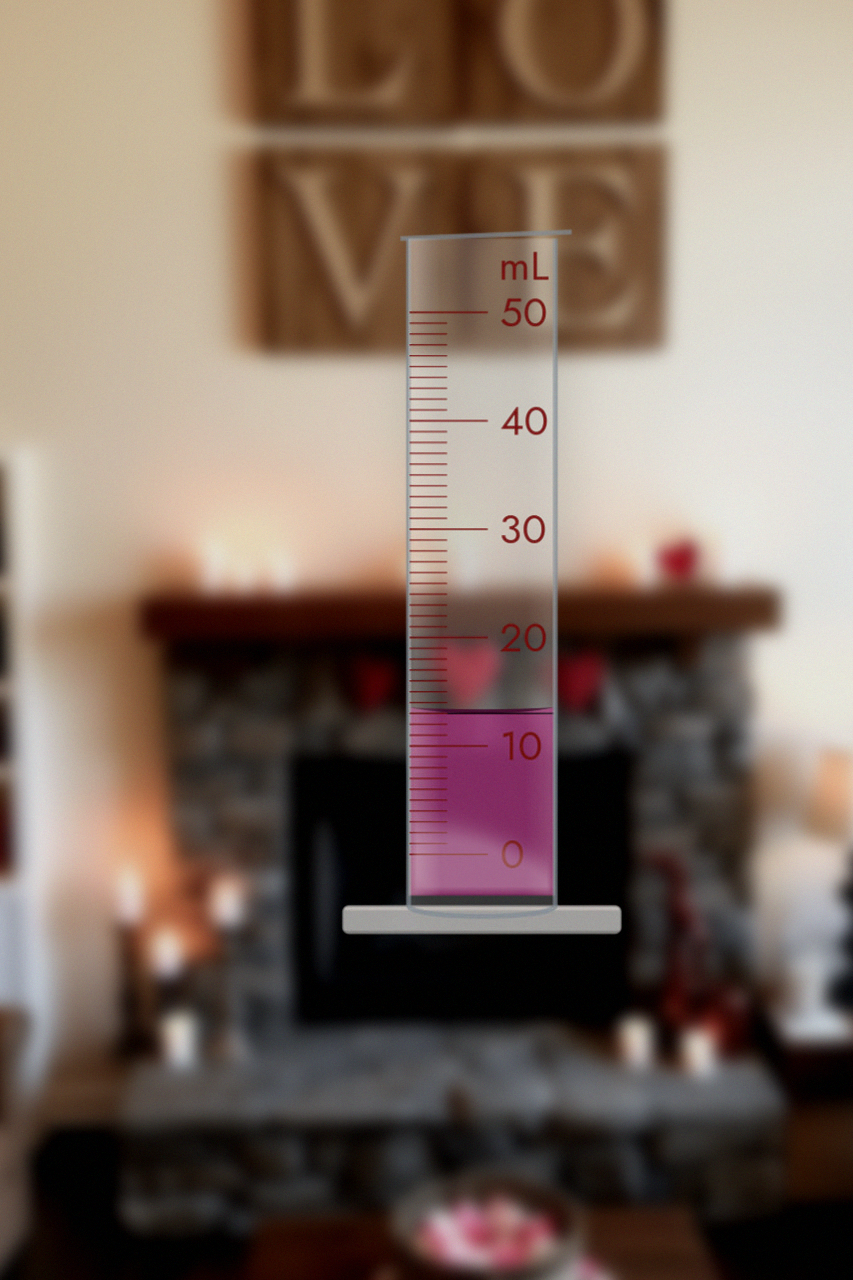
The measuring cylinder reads 13 mL
